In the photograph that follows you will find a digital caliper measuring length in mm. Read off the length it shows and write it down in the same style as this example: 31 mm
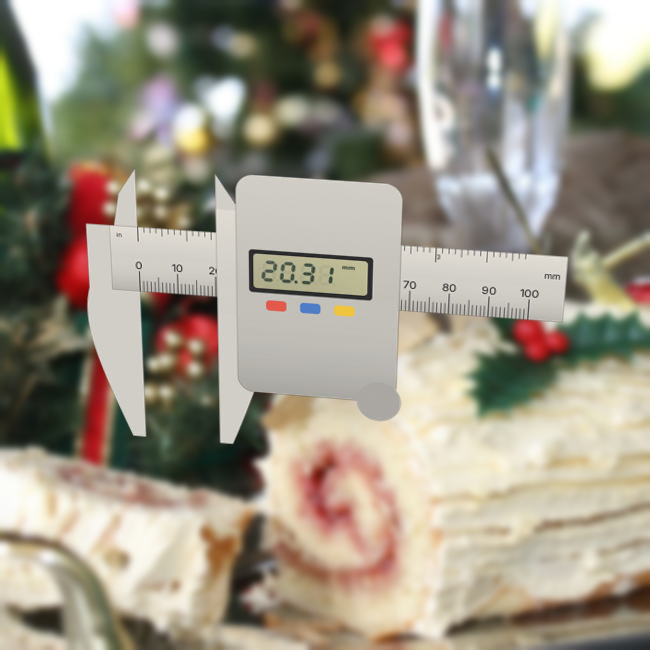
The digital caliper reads 20.31 mm
